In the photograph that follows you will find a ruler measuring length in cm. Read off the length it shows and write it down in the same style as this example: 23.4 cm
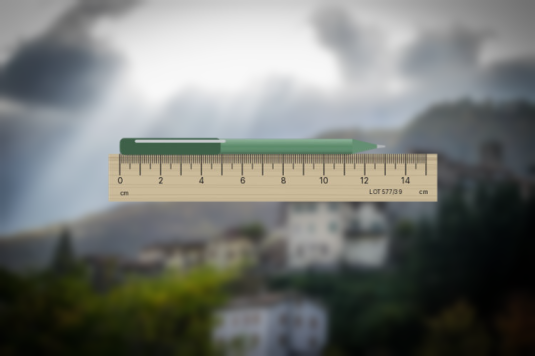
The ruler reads 13 cm
